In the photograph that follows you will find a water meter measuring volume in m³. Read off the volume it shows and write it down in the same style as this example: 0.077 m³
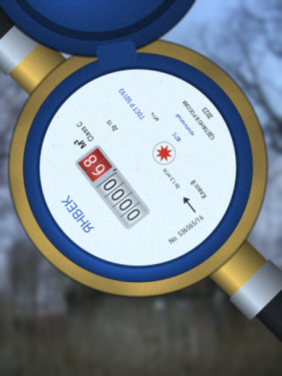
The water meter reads 0.68 m³
